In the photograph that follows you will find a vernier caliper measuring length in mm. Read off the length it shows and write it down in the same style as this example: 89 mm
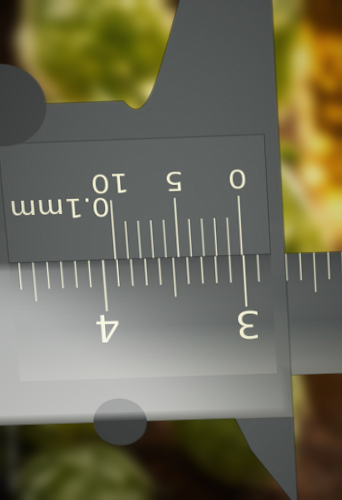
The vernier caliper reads 30.1 mm
